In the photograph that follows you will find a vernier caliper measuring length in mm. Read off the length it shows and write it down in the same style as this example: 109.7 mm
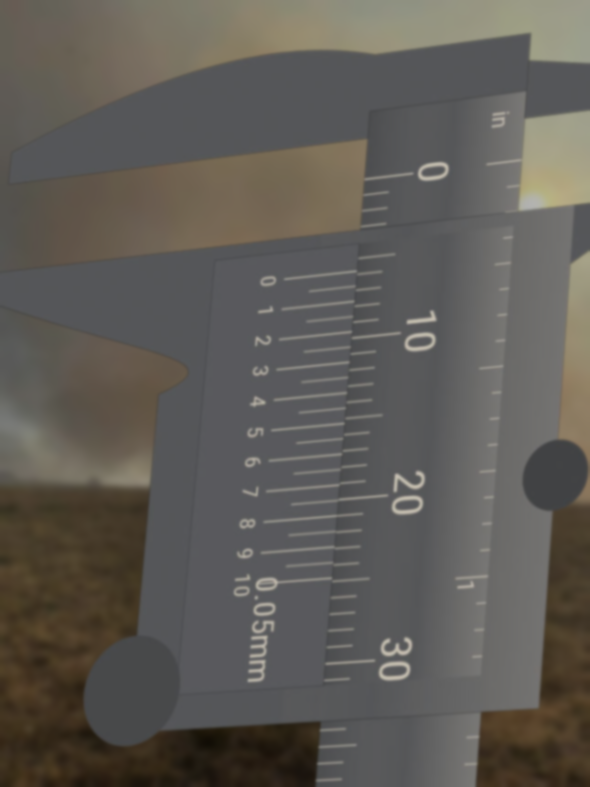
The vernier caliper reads 5.8 mm
